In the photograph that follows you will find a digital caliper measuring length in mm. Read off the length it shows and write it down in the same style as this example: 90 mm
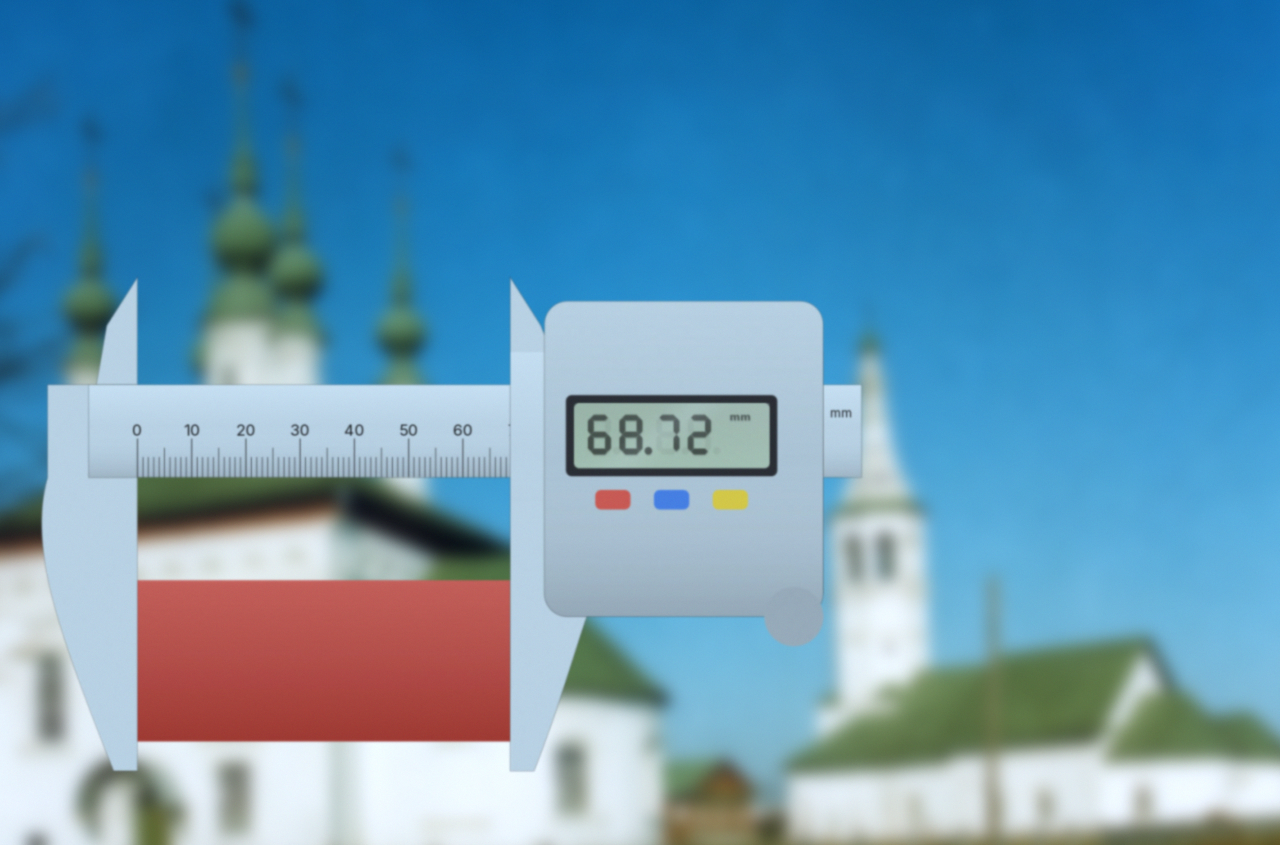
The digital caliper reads 68.72 mm
